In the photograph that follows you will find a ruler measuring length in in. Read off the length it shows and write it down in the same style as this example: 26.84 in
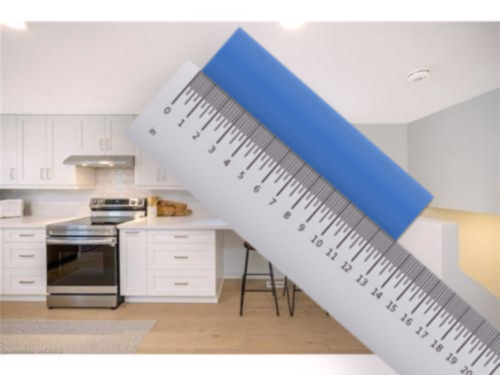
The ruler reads 13 in
